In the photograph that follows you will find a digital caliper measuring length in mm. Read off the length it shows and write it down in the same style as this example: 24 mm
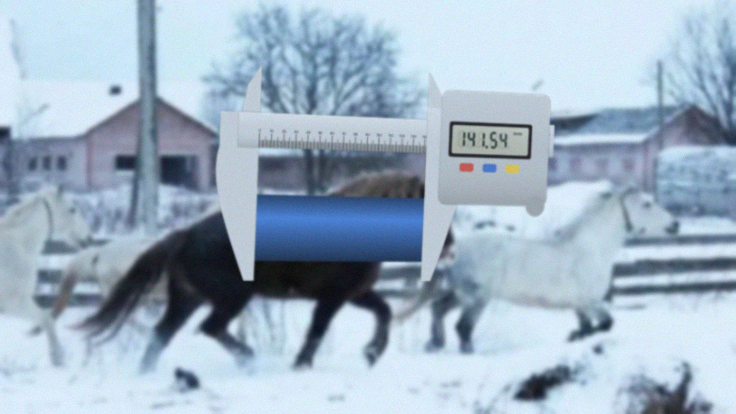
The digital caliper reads 141.54 mm
